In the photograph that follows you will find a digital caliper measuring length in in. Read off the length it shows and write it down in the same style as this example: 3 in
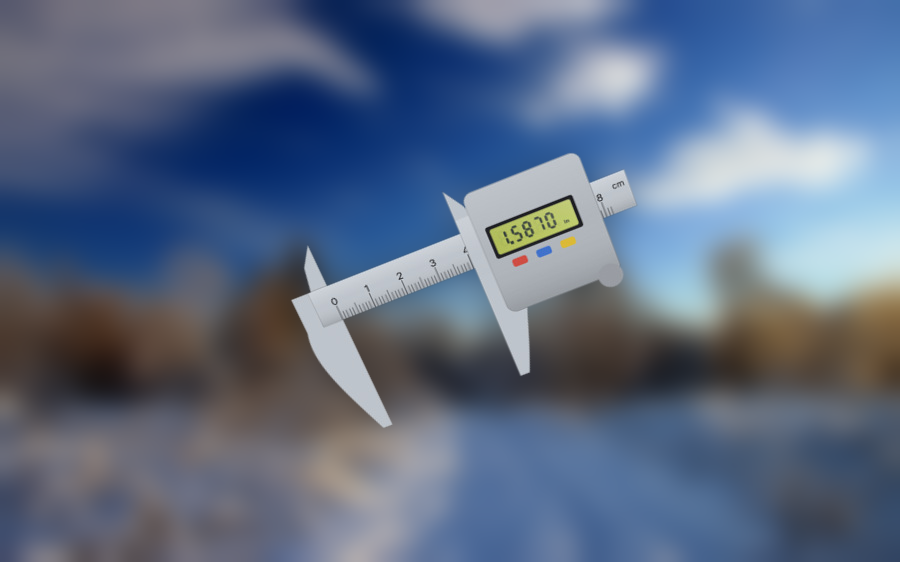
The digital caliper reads 1.5870 in
